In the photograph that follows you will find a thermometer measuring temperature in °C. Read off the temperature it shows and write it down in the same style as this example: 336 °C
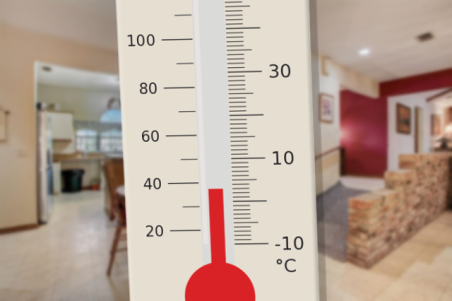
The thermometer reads 3 °C
